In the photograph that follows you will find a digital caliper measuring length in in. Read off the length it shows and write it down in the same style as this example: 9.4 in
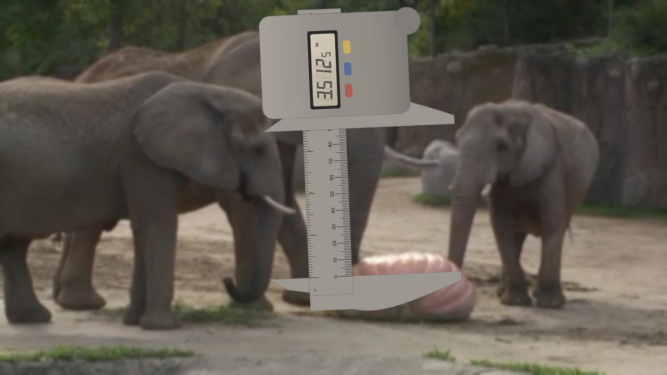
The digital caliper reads 3.5125 in
